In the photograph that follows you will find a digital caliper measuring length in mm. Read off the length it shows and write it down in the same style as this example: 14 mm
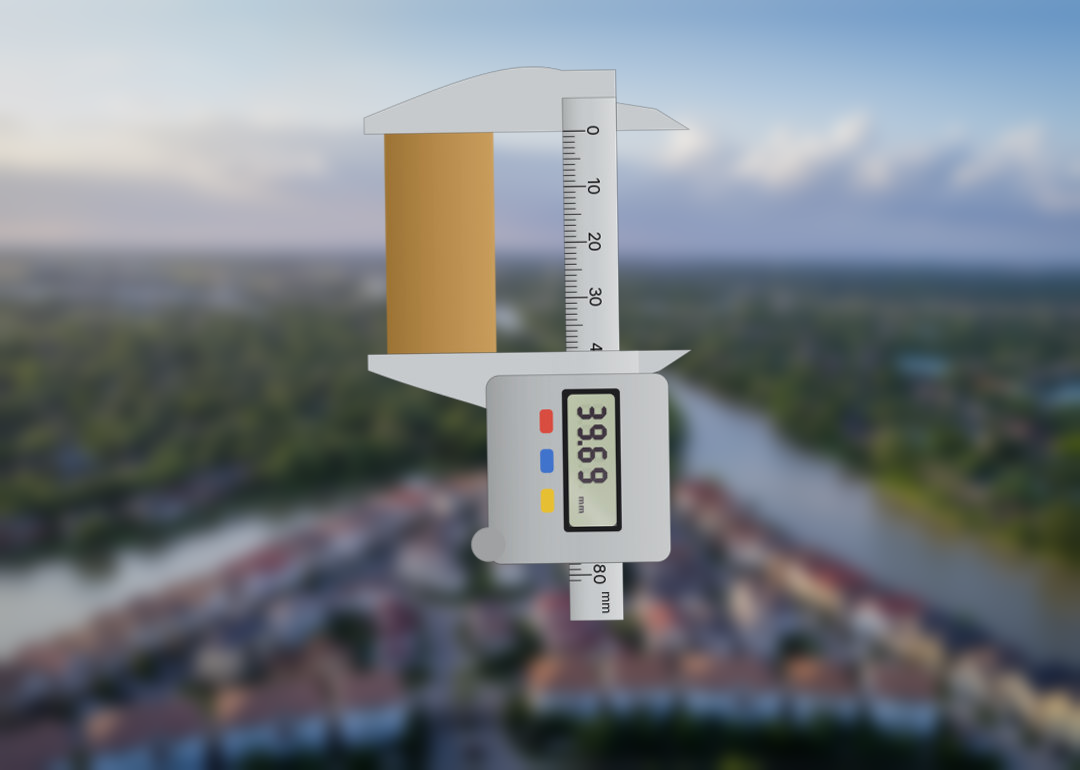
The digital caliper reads 39.69 mm
